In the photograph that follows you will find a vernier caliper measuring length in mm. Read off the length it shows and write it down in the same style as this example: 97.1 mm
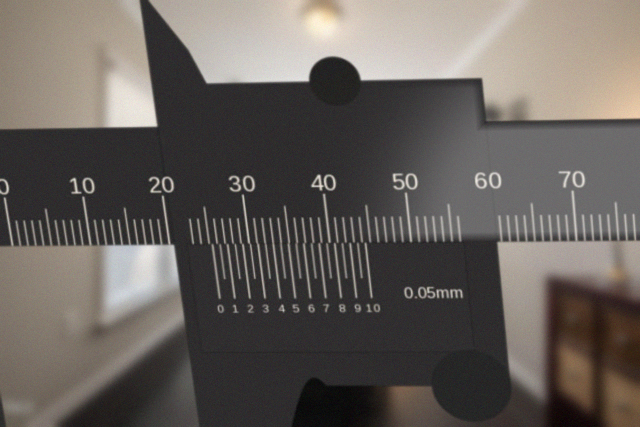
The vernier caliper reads 25.4 mm
